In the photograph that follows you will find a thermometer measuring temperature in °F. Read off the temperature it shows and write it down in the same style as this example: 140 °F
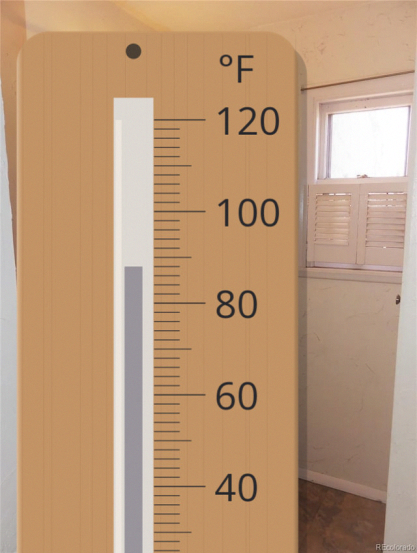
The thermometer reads 88 °F
